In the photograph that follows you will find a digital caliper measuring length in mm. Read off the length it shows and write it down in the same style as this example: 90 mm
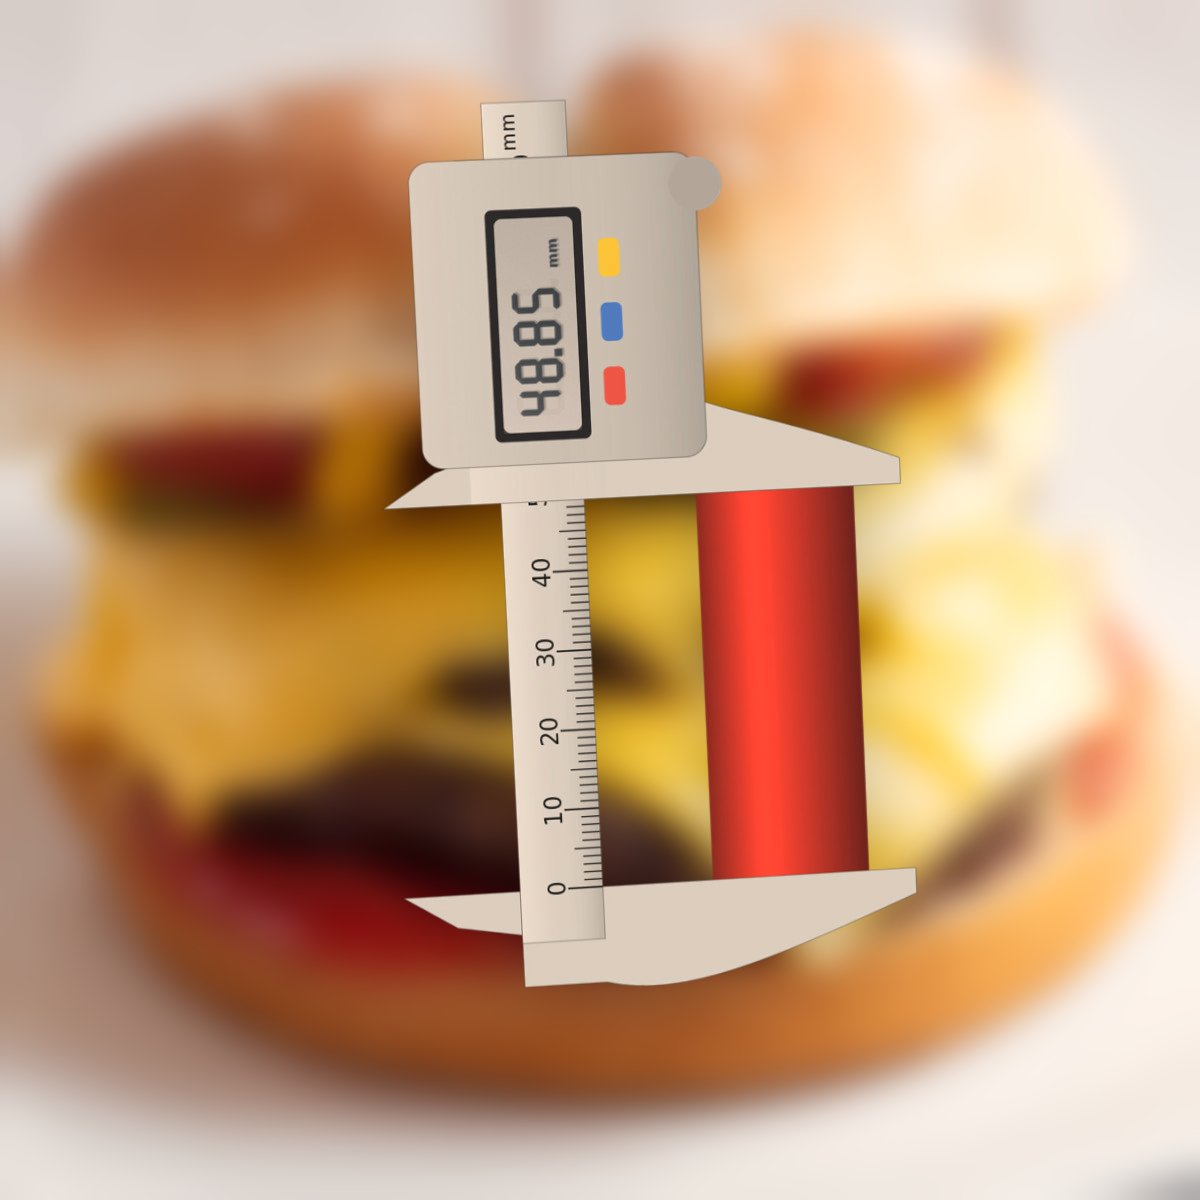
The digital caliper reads 48.85 mm
